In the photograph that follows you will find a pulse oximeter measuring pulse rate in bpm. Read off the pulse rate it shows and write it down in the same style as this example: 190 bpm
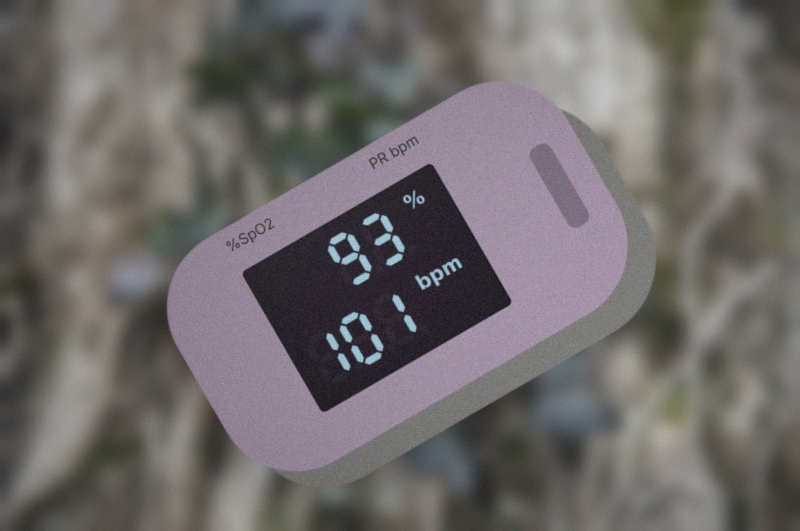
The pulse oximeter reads 101 bpm
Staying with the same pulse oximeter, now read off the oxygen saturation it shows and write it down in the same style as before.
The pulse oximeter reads 93 %
